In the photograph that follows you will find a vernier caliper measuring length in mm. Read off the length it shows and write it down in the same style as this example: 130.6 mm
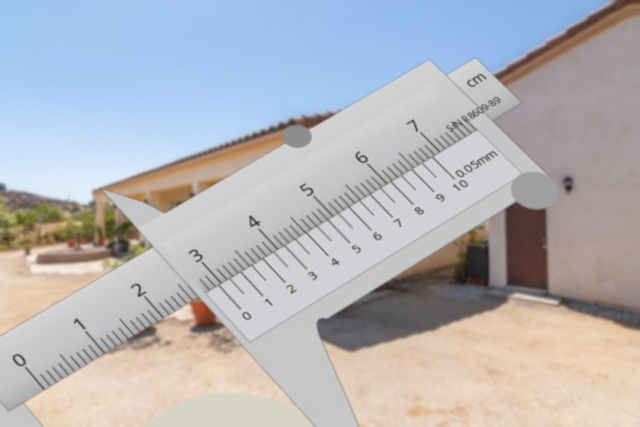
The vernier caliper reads 29.5 mm
